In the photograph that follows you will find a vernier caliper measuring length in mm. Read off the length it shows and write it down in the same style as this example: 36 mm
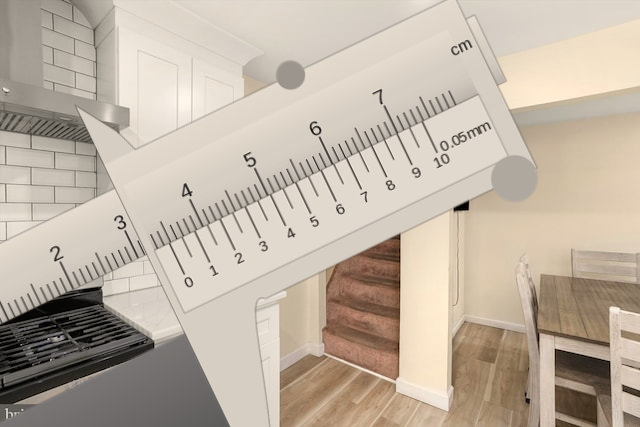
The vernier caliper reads 34.8 mm
